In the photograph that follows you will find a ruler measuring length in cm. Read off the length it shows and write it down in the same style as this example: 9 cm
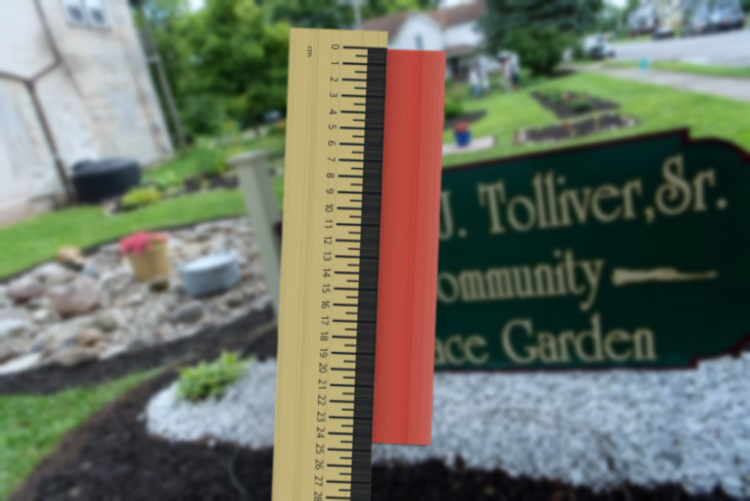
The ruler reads 24.5 cm
